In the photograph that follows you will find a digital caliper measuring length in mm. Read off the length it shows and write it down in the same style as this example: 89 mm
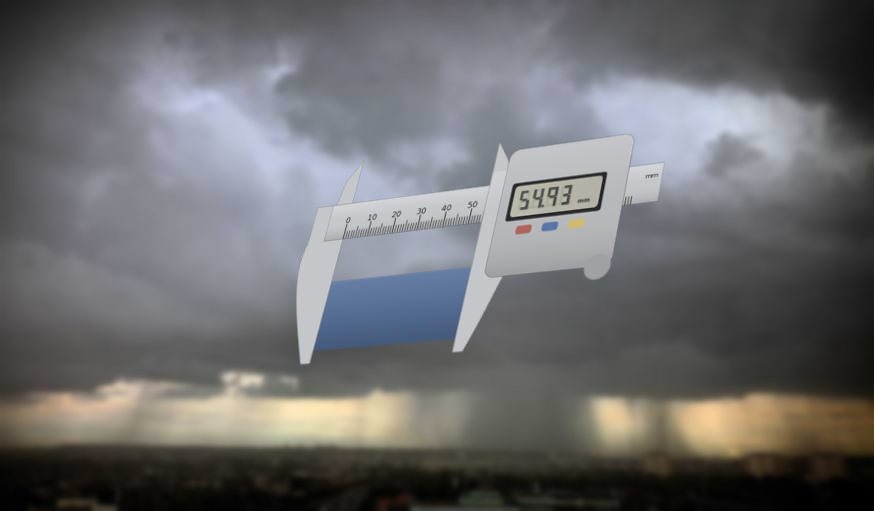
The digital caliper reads 54.93 mm
